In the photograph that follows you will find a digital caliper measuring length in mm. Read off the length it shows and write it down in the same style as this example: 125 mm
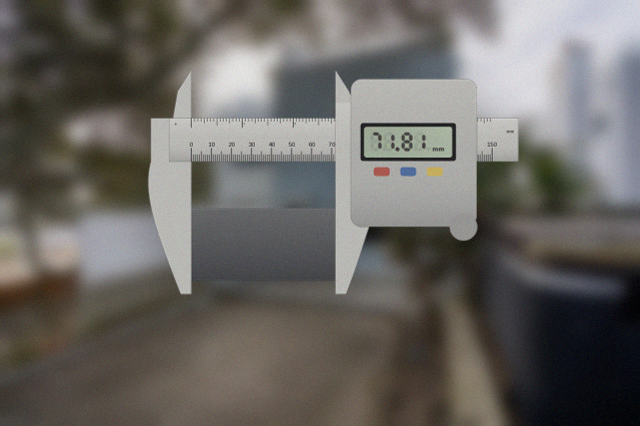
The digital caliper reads 71.81 mm
